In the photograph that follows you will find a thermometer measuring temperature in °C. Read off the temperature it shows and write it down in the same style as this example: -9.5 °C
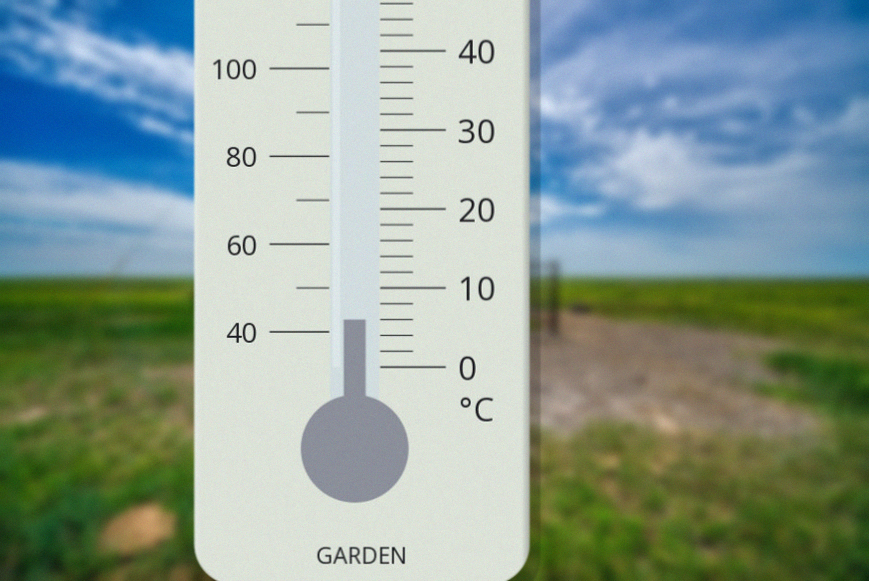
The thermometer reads 6 °C
